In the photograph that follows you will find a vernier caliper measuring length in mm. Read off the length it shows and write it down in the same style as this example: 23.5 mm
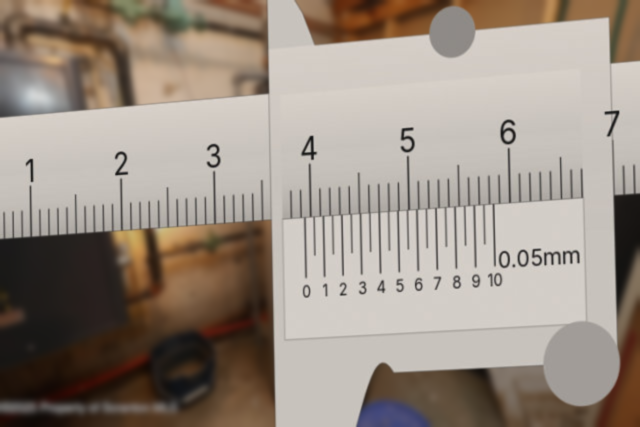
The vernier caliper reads 39.4 mm
